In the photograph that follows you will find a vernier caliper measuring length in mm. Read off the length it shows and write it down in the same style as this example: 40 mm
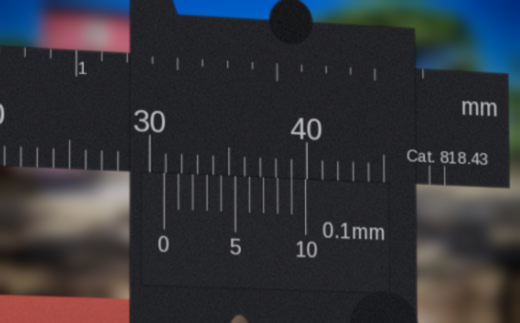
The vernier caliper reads 30.9 mm
